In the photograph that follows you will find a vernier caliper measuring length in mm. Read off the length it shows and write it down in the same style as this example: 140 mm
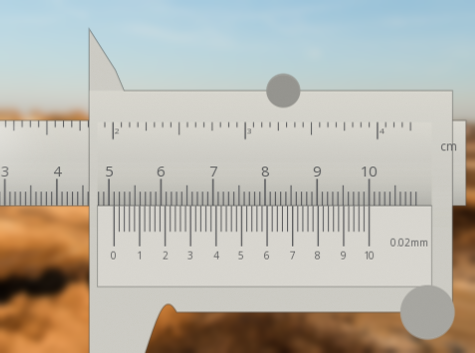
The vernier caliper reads 51.0 mm
